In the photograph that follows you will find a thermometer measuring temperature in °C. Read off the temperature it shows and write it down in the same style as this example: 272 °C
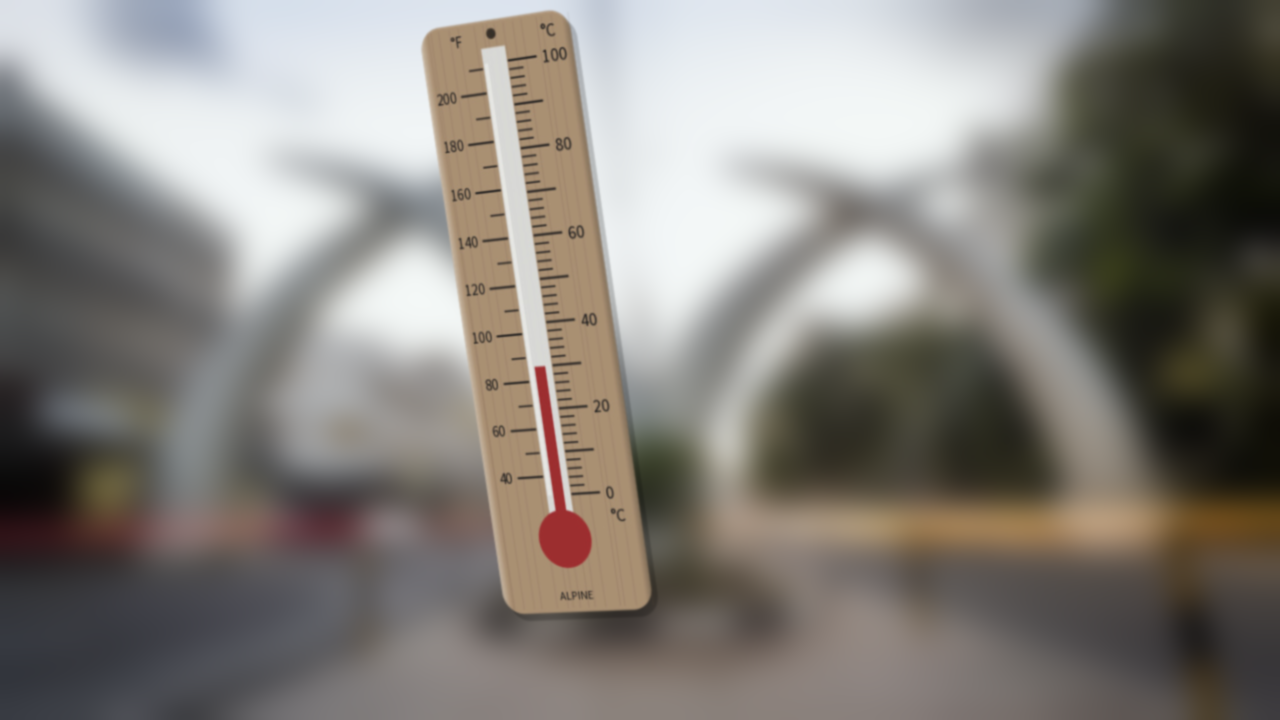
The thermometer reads 30 °C
